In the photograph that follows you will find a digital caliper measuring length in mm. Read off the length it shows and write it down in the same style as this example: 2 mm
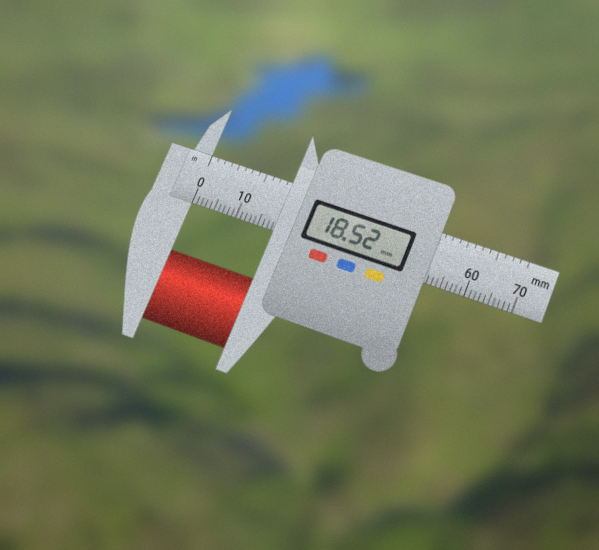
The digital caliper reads 18.52 mm
